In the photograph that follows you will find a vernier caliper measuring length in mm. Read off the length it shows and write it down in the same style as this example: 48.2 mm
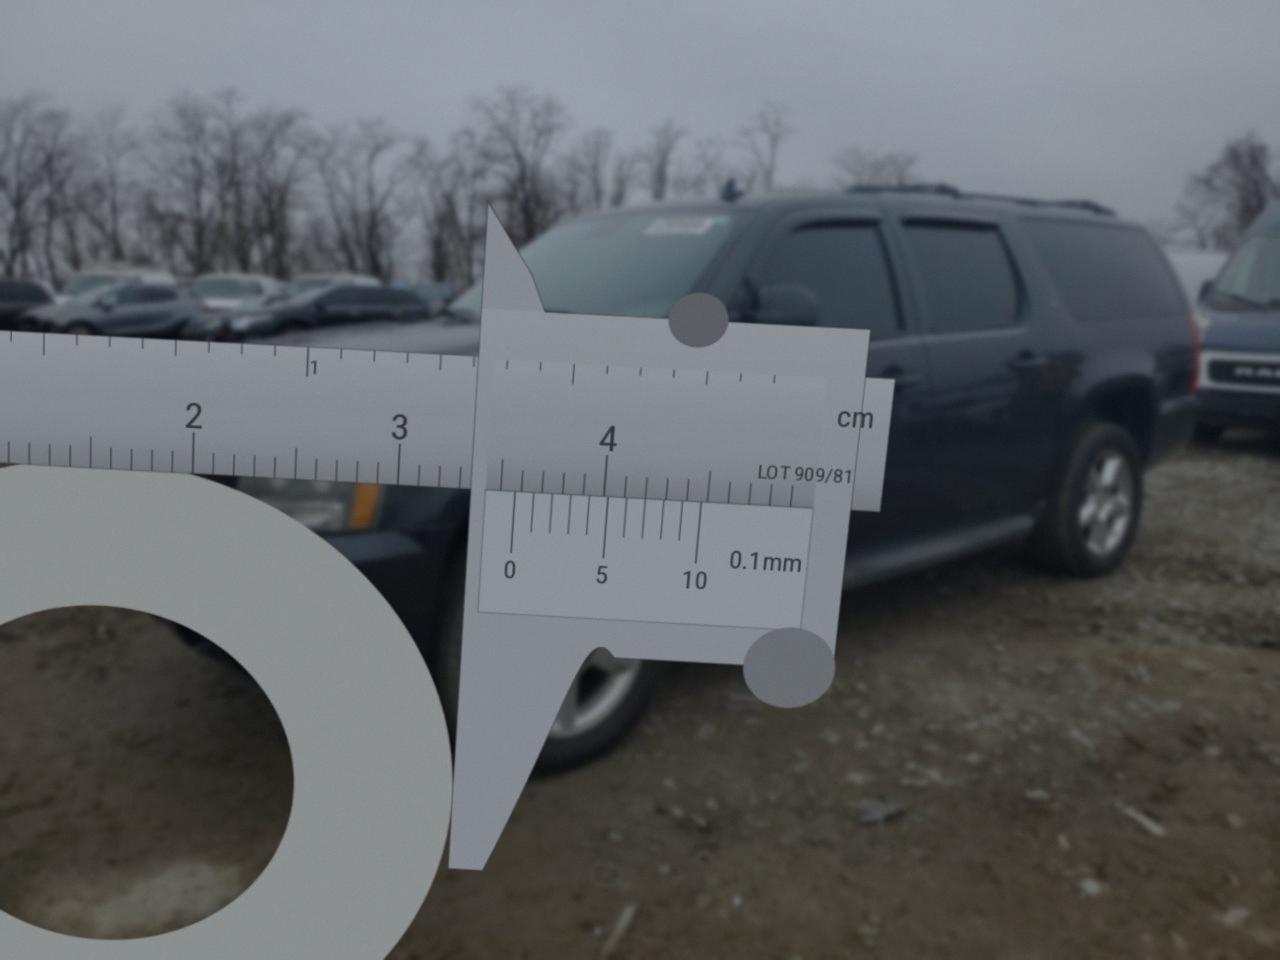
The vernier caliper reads 35.7 mm
